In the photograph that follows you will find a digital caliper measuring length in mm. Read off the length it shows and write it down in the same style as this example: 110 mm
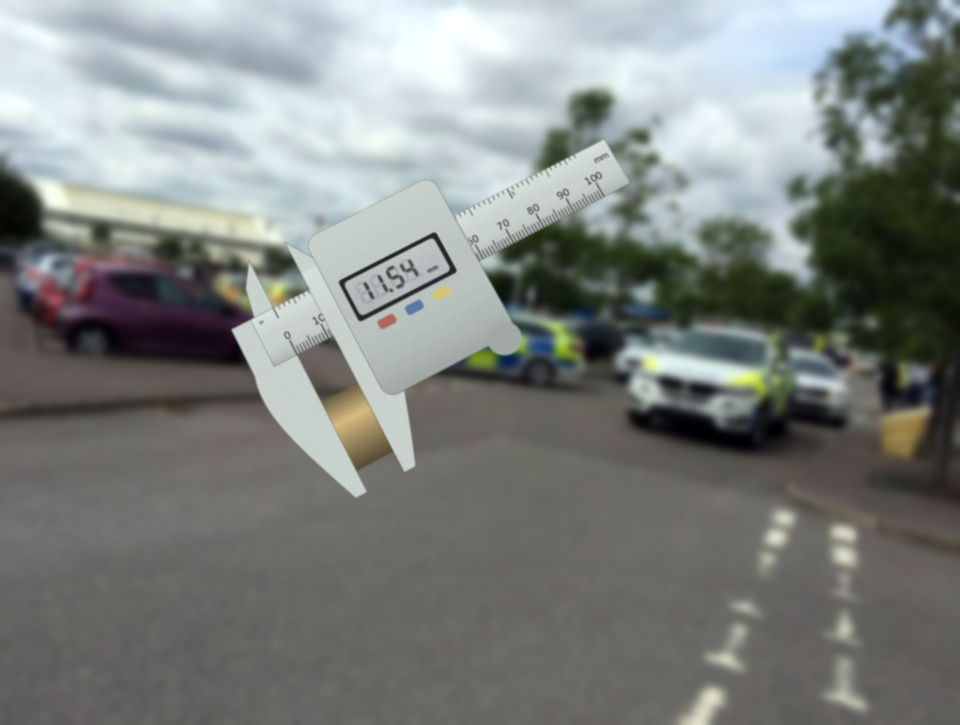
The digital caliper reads 11.54 mm
